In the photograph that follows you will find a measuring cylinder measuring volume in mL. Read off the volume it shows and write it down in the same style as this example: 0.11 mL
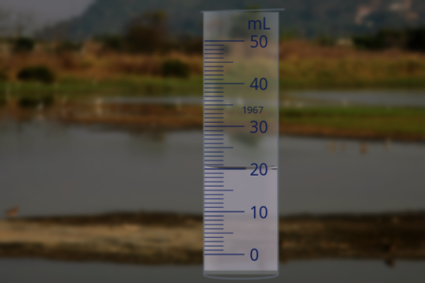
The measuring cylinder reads 20 mL
